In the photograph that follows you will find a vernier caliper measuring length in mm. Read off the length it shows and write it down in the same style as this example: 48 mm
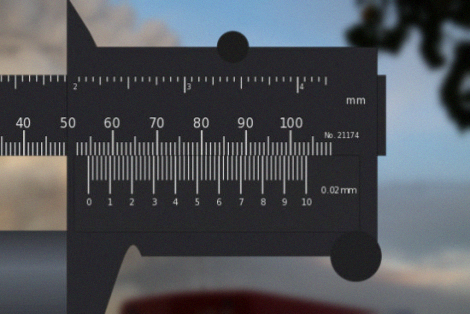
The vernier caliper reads 54.5 mm
